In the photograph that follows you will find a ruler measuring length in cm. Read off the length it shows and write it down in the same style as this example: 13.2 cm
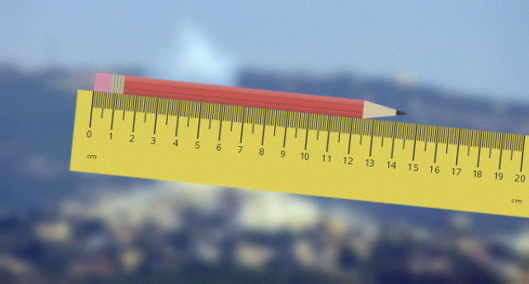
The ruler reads 14.5 cm
